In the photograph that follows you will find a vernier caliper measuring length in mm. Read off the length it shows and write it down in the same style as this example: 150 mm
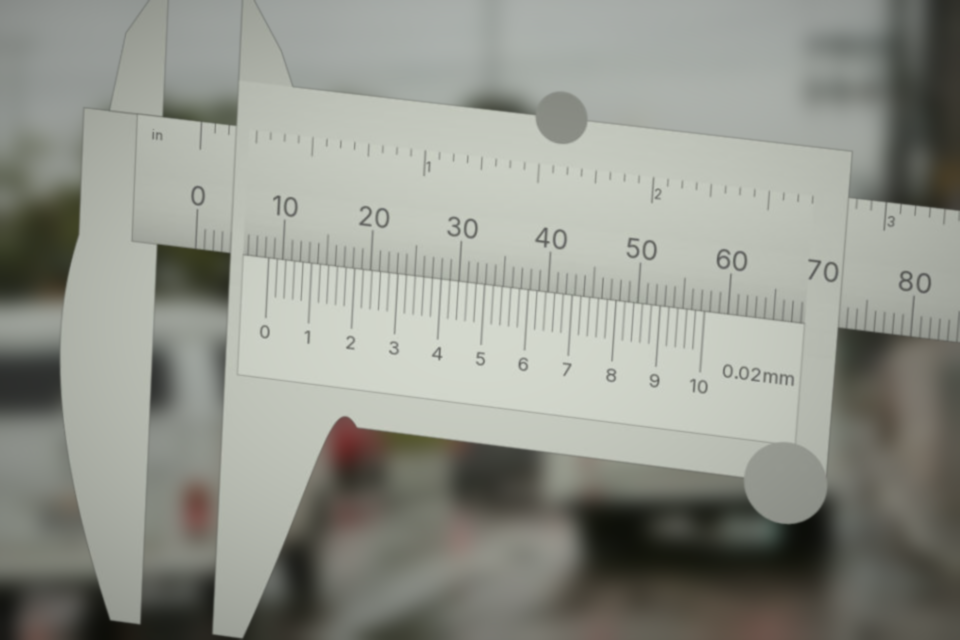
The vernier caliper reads 8.4 mm
